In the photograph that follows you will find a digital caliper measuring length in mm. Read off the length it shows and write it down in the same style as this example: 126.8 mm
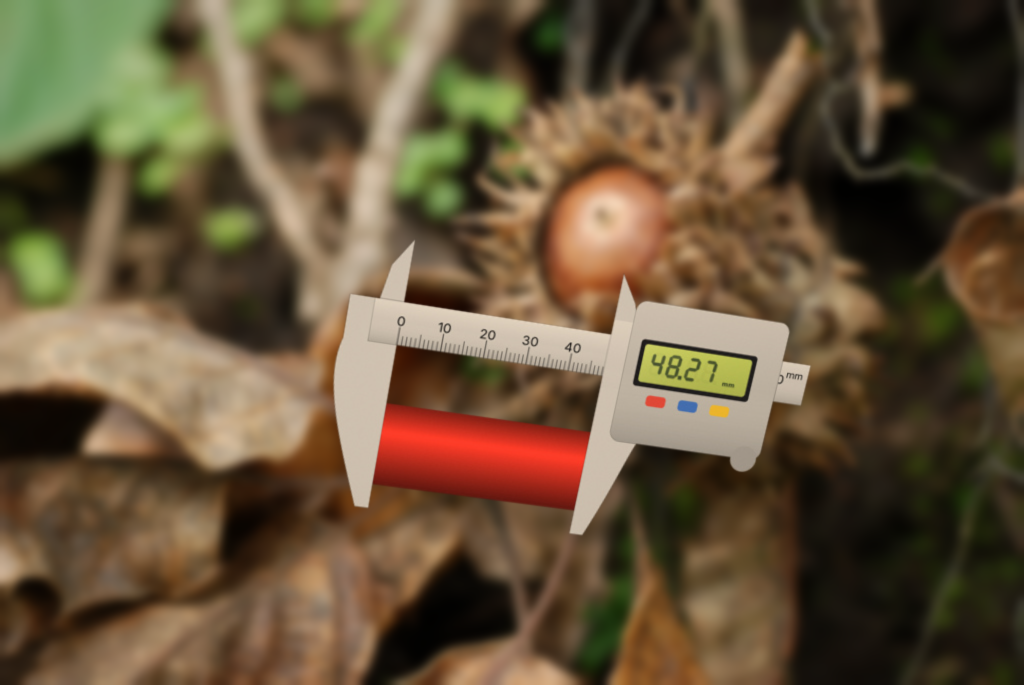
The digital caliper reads 48.27 mm
